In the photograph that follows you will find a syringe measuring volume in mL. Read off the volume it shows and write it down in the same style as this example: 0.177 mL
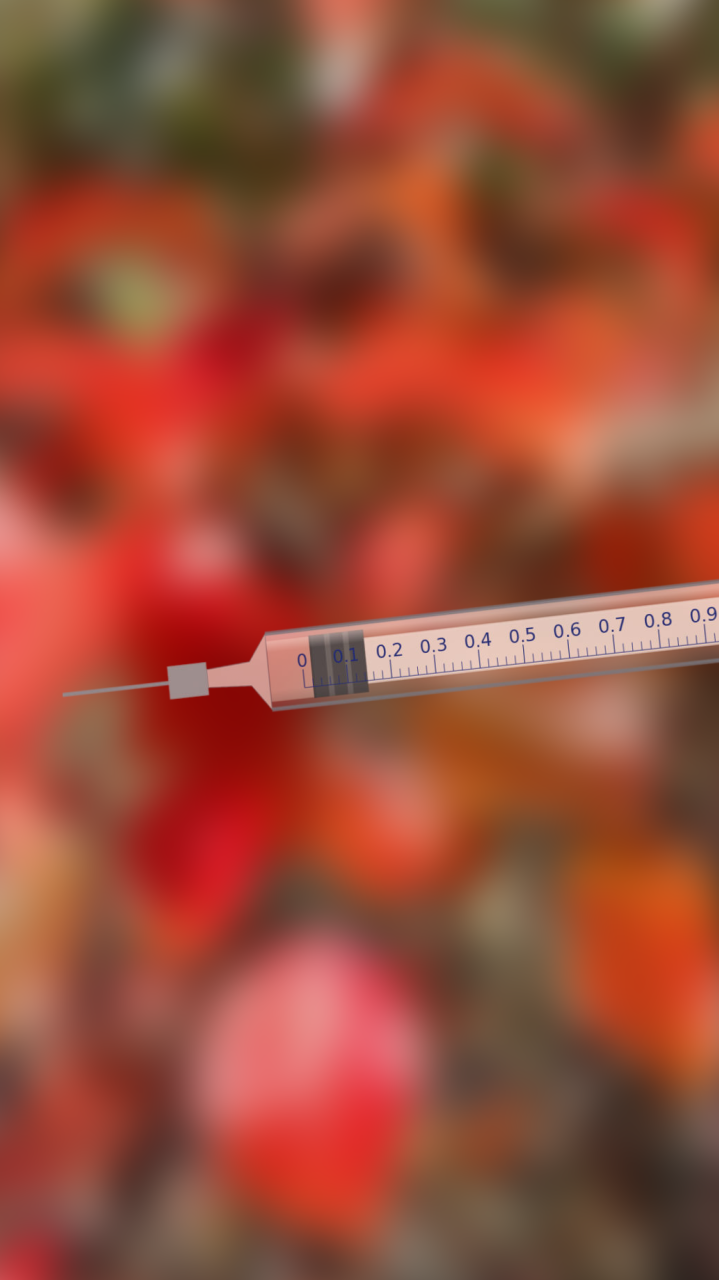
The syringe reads 0.02 mL
